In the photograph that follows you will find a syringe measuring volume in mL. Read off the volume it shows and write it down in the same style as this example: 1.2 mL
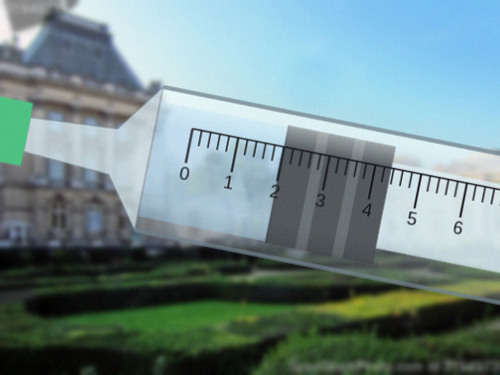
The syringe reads 2 mL
